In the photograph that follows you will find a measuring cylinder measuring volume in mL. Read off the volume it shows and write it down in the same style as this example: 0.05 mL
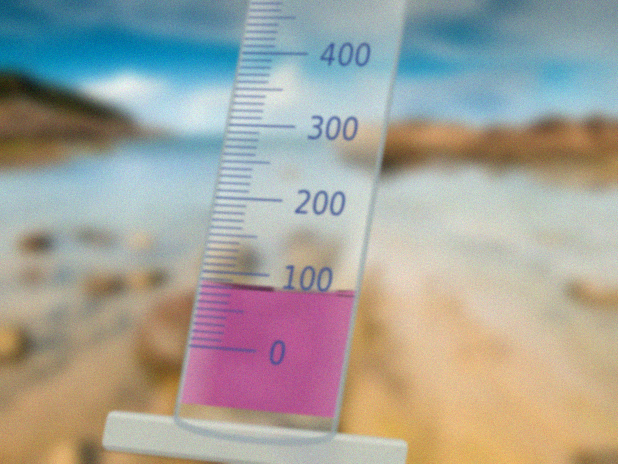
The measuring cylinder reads 80 mL
